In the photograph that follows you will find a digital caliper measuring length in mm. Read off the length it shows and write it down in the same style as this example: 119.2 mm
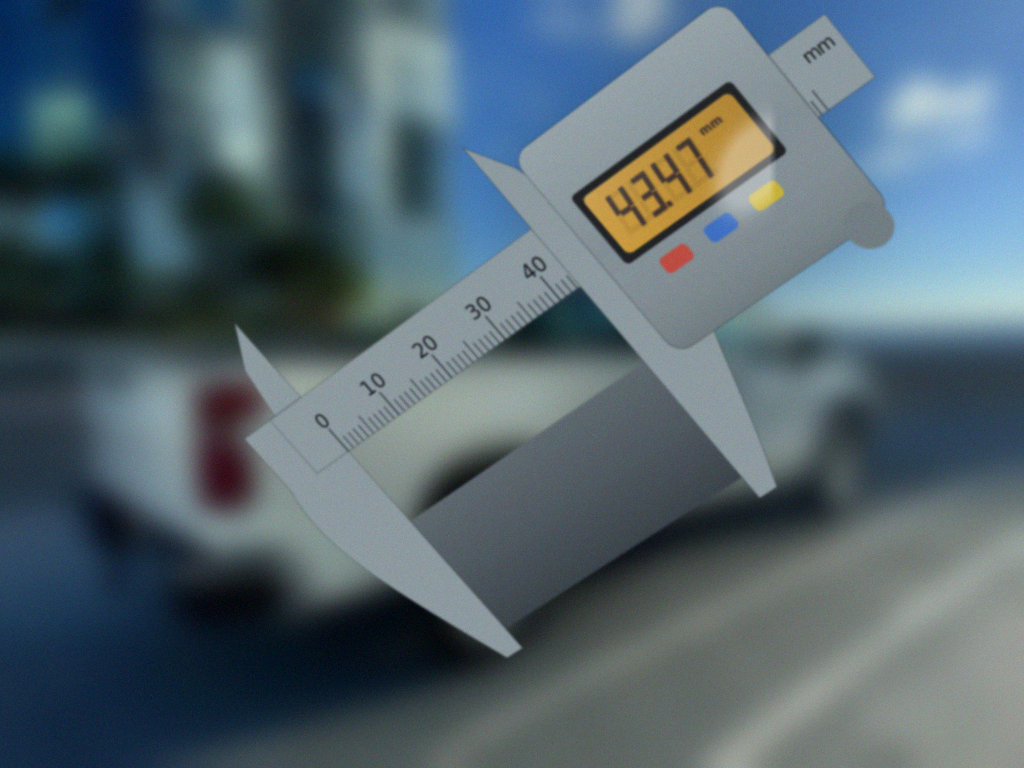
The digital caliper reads 43.47 mm
